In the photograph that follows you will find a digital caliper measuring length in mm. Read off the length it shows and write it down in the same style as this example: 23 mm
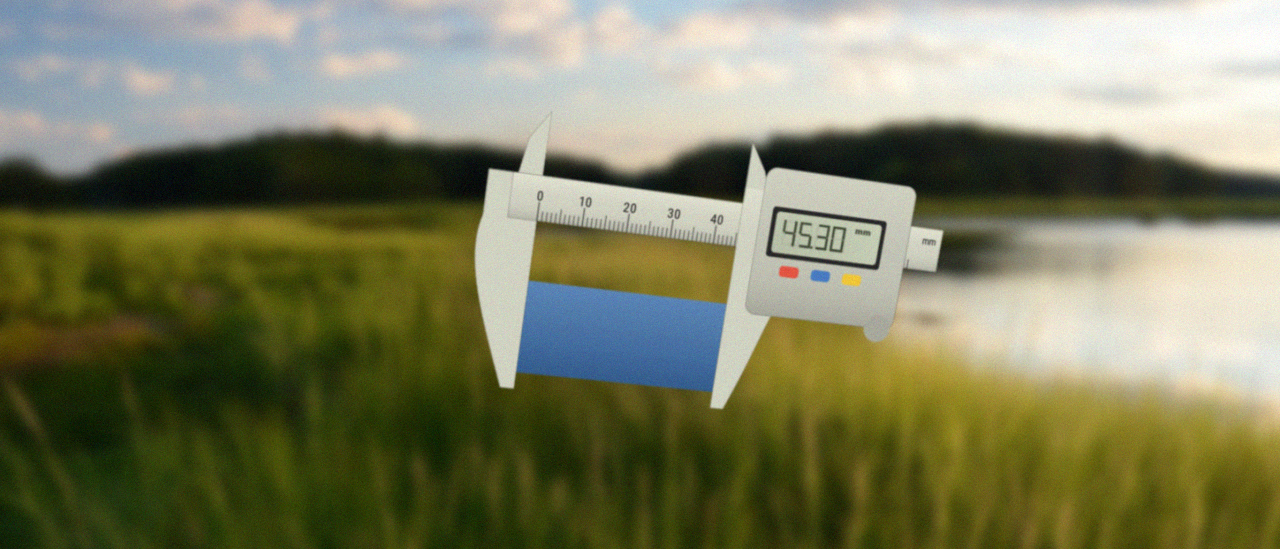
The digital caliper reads 45.30 mm
